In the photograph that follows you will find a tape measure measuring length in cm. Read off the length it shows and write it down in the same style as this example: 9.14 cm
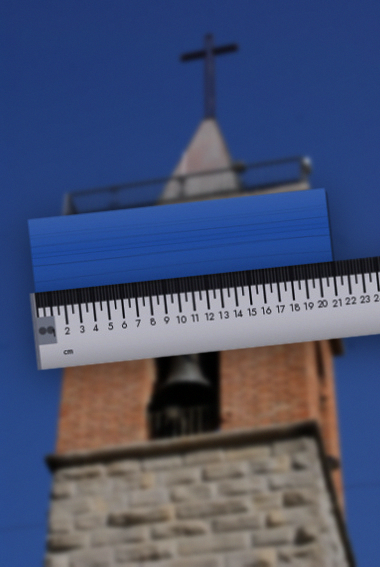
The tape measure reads 21 cm
